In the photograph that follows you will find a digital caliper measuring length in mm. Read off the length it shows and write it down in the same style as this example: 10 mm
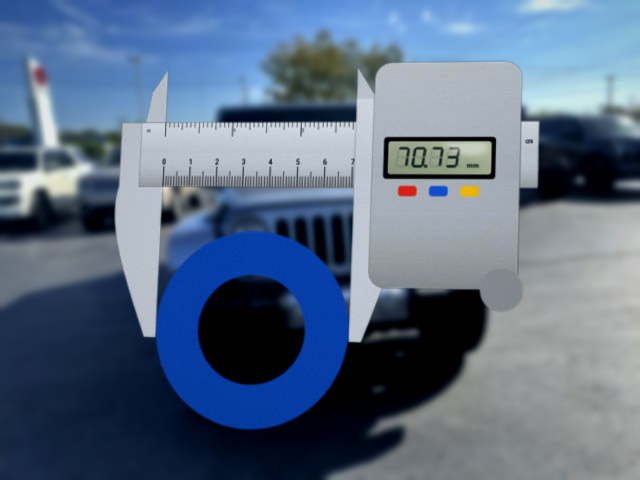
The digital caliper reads 70.73 mm
